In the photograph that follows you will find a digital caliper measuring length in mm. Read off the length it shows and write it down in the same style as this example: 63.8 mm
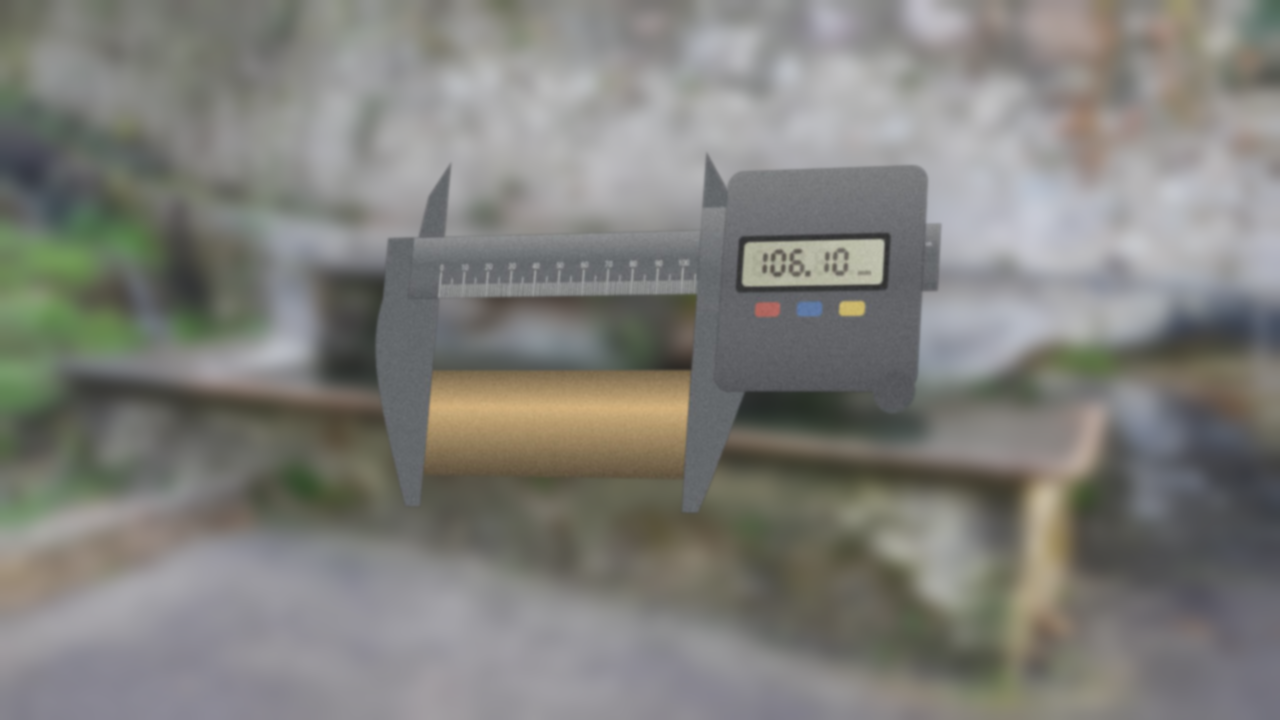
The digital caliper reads 106.10 mm
